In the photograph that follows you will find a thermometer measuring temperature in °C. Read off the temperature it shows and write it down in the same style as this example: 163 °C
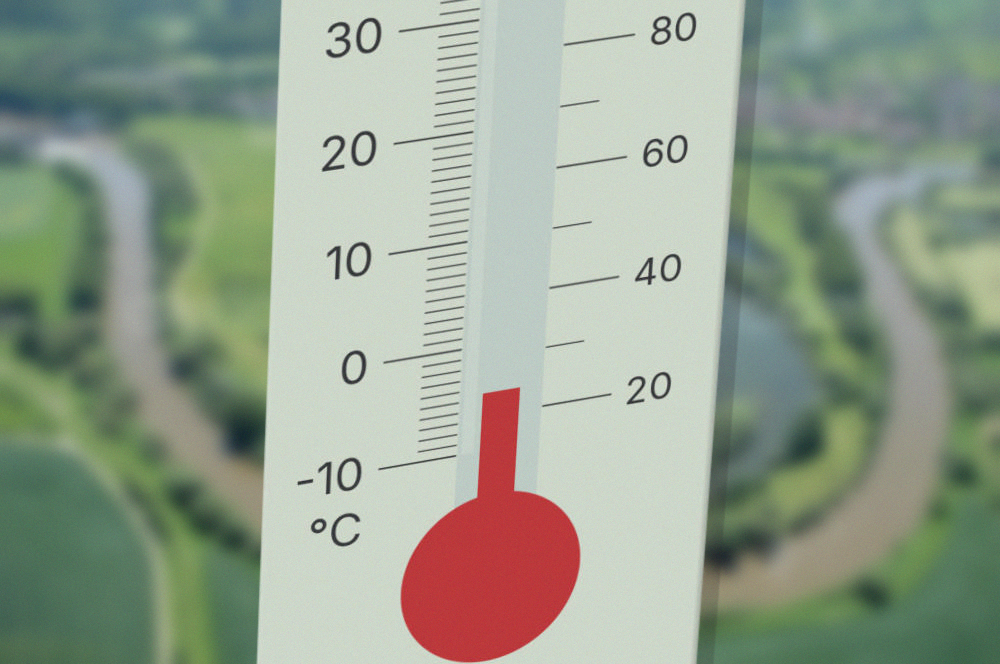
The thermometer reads -4.5 °C
